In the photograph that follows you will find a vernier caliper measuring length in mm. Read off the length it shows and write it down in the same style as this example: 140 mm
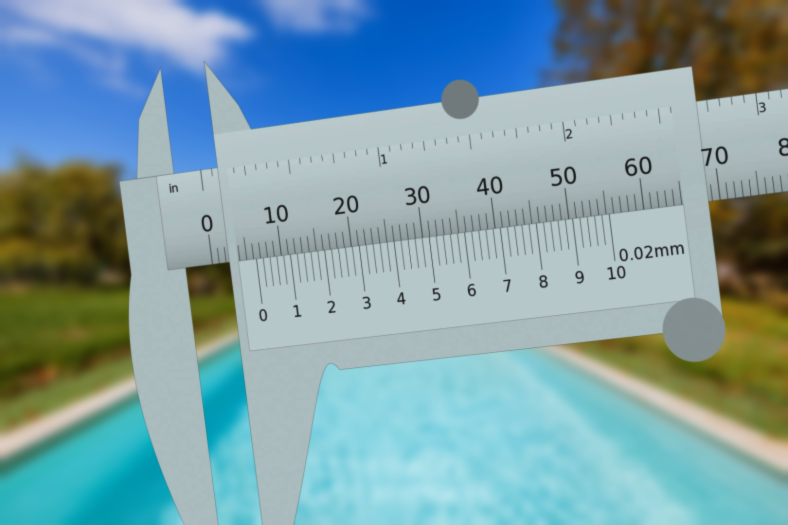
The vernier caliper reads 6.4 mm
